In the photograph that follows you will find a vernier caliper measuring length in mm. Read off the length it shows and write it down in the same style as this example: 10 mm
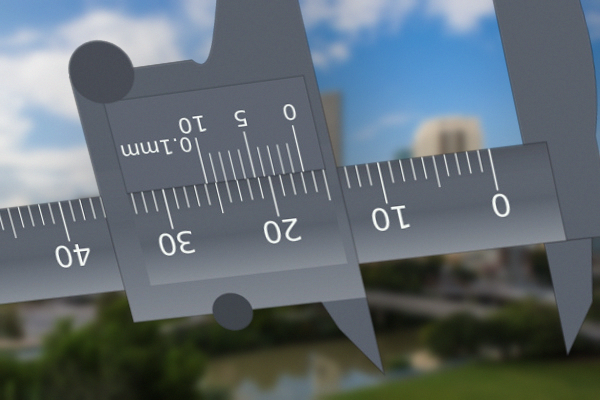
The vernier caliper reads 16.8 mm
